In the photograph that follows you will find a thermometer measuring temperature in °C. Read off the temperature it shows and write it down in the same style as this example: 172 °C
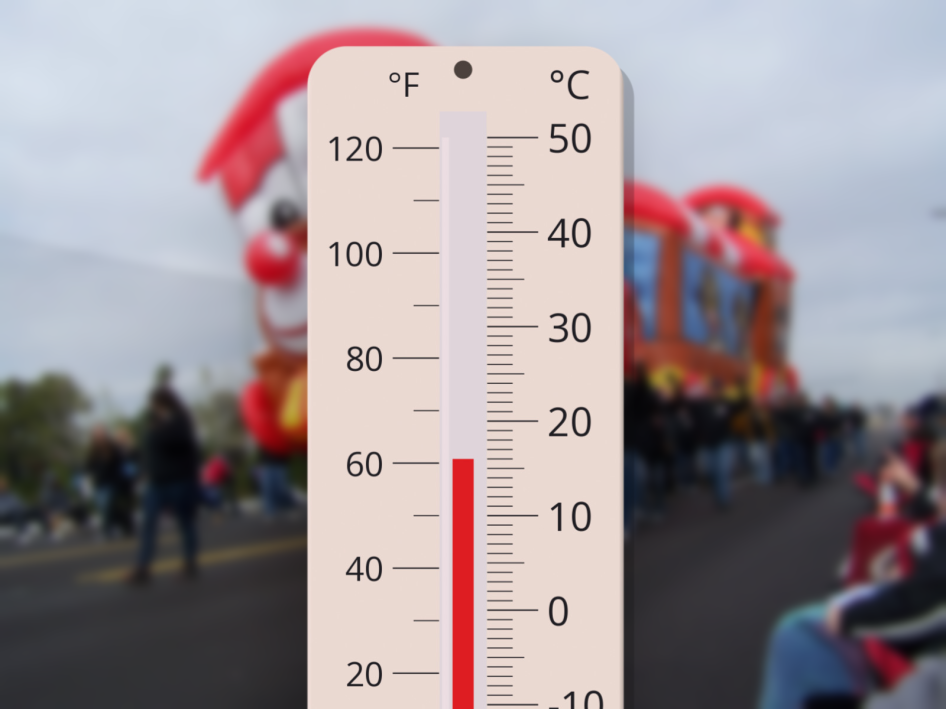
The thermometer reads 16 °C
